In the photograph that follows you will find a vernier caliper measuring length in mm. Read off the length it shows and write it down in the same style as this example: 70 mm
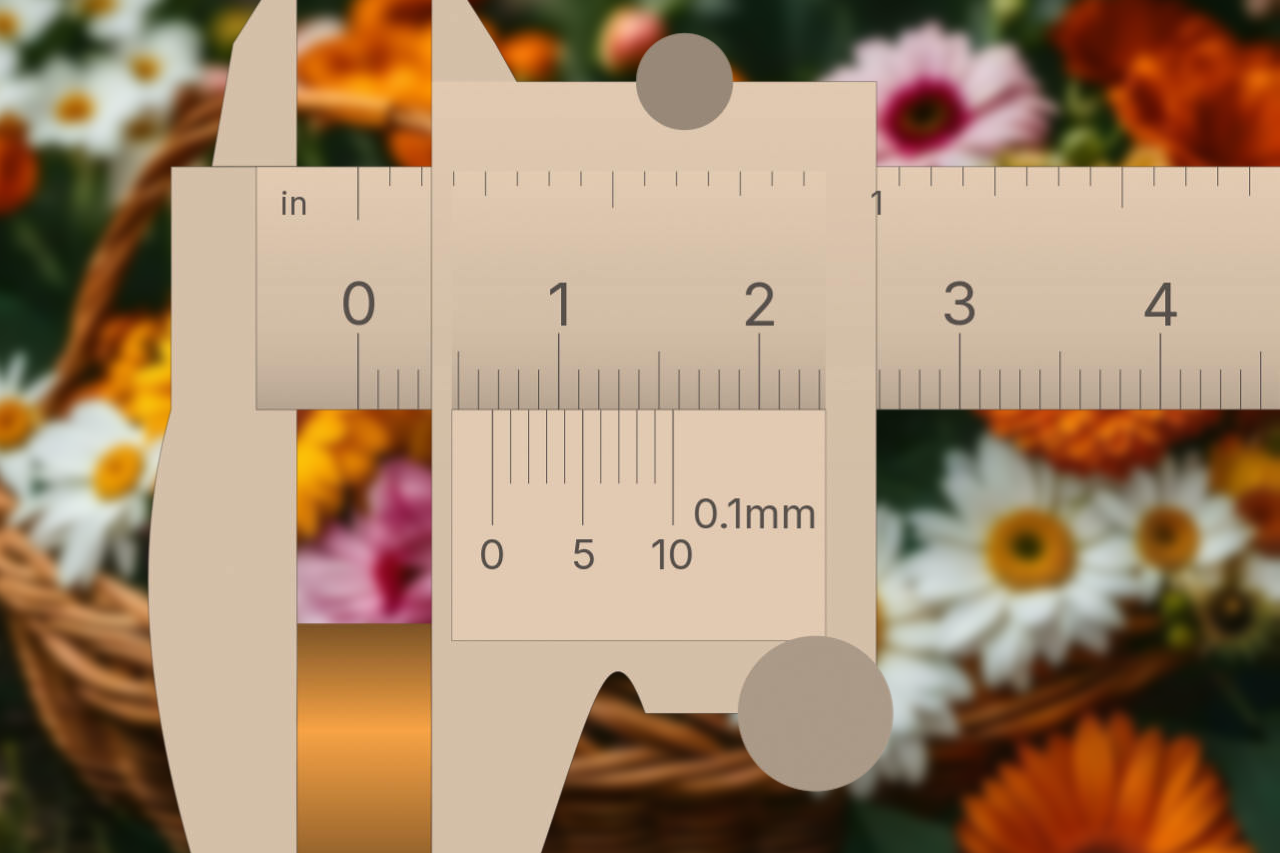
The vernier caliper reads 6.7 mm
